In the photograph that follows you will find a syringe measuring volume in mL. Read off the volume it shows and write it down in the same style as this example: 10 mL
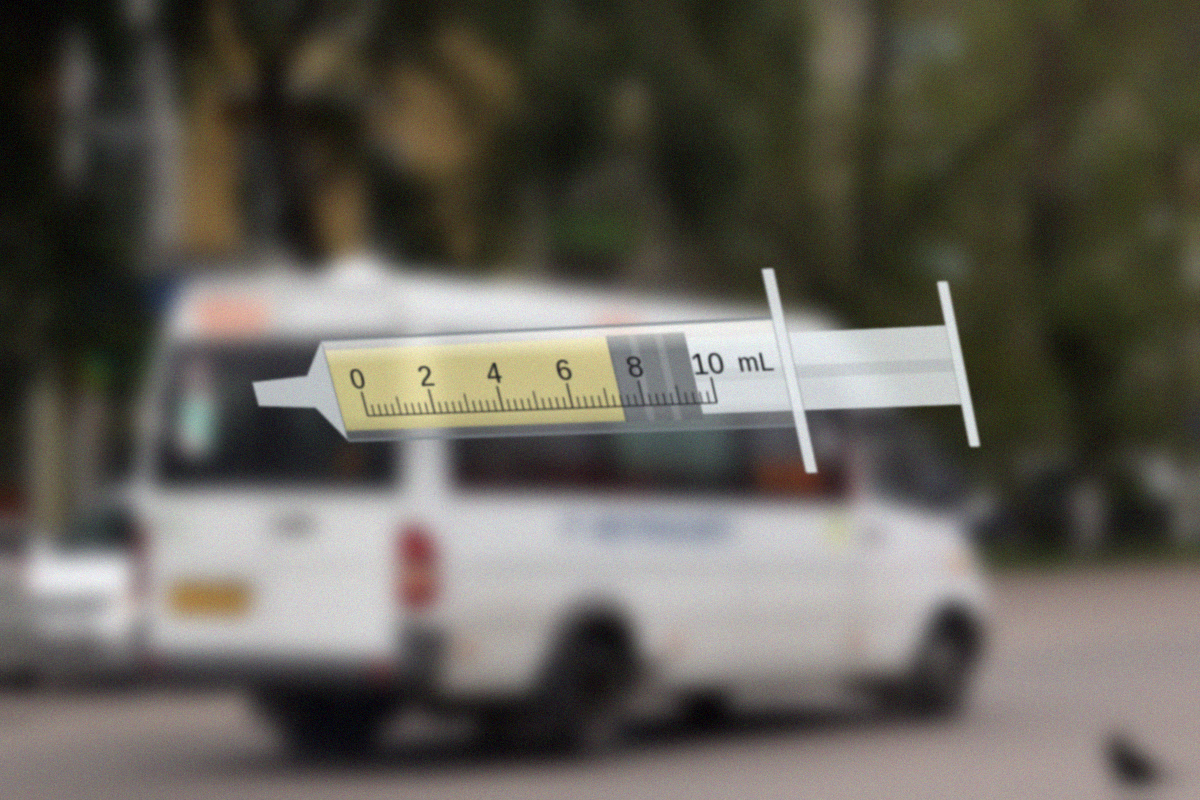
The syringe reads 7.4 mL
